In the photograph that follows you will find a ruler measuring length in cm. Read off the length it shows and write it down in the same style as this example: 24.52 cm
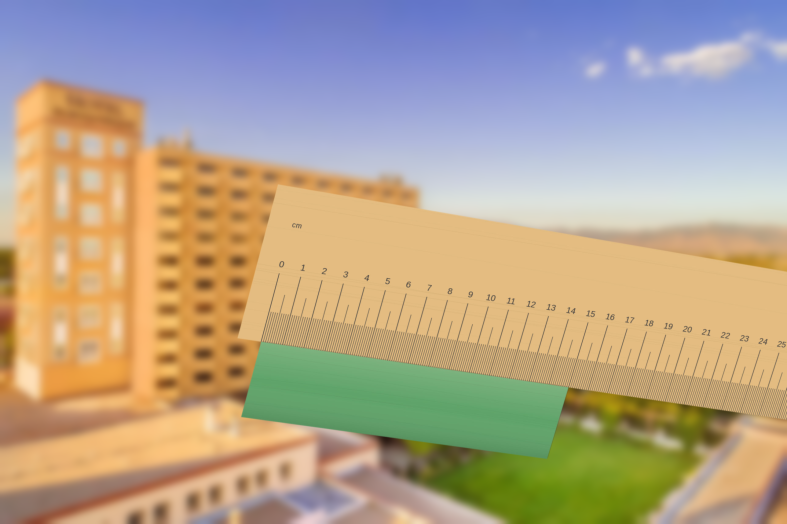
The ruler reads 15 cm
